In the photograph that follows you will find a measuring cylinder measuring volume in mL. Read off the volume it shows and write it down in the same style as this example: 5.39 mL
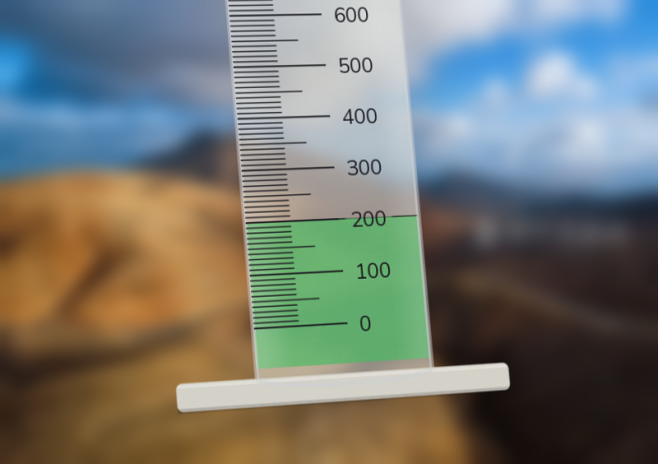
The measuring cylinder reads 200 mL
